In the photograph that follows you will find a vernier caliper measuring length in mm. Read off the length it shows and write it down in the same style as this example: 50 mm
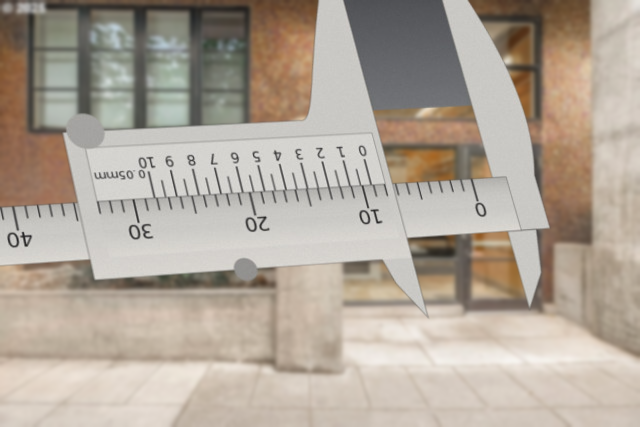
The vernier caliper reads 9.2 mm
